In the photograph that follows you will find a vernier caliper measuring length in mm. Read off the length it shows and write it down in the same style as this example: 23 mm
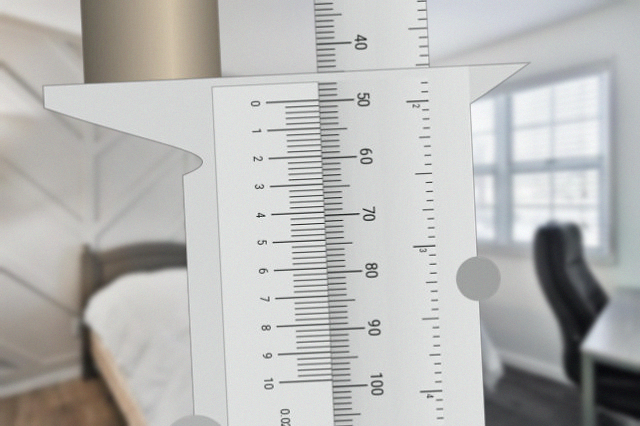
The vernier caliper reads 49.8 mm
